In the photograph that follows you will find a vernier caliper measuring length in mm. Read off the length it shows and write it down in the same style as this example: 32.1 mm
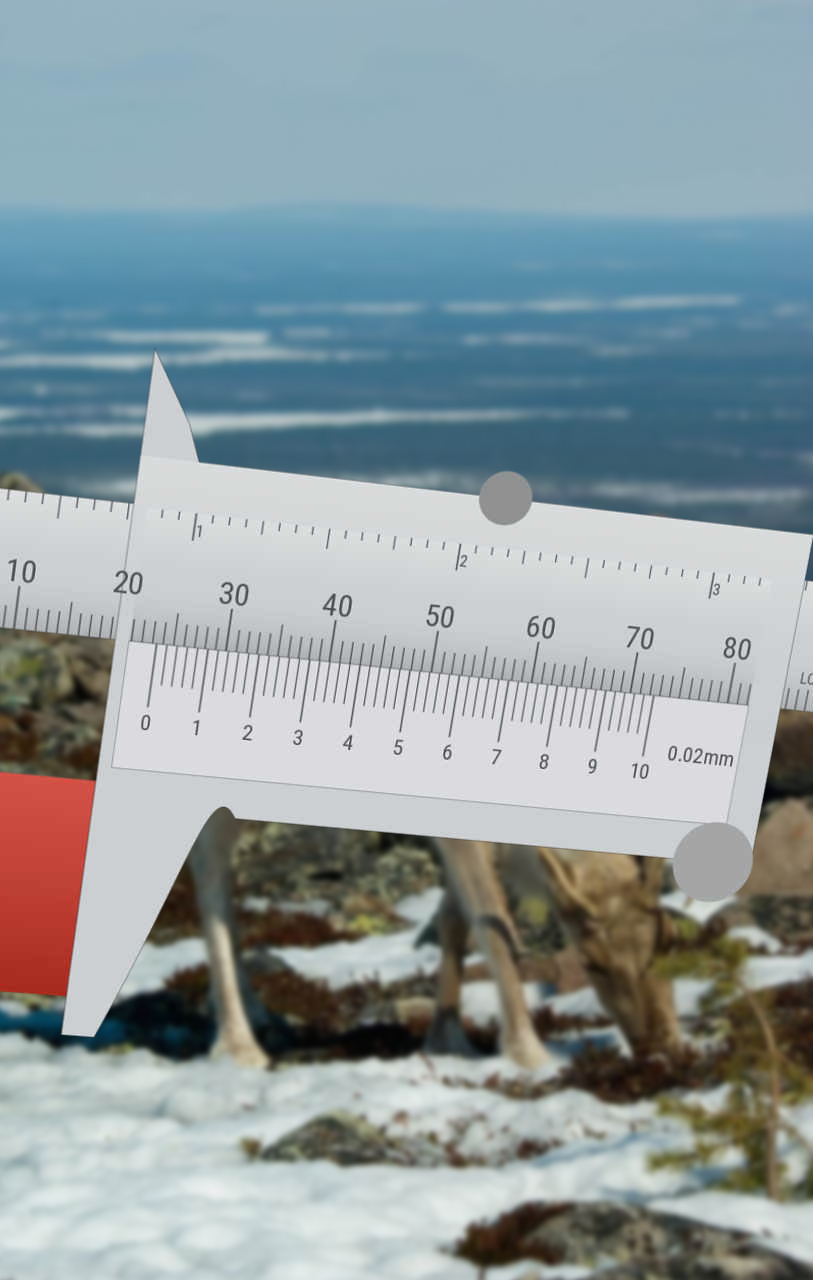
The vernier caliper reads 23.4 mm
